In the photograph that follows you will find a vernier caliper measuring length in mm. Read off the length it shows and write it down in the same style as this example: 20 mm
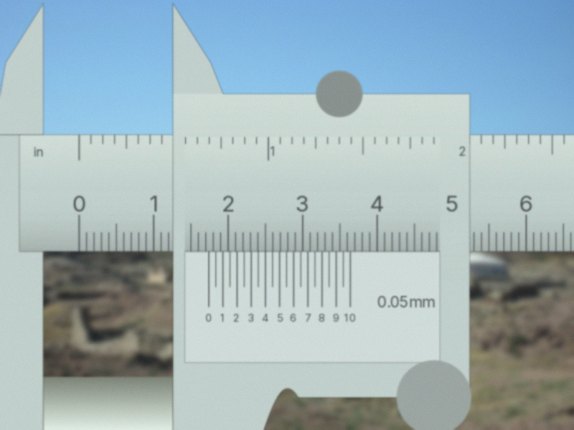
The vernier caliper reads 17.4 mm
